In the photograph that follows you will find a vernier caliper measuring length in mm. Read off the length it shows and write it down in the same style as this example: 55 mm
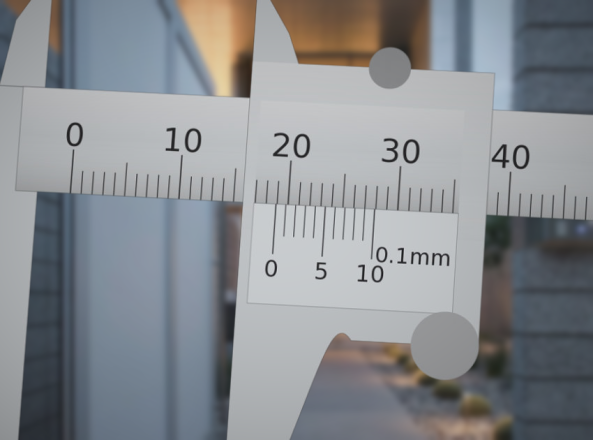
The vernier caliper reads 18.9 mm
